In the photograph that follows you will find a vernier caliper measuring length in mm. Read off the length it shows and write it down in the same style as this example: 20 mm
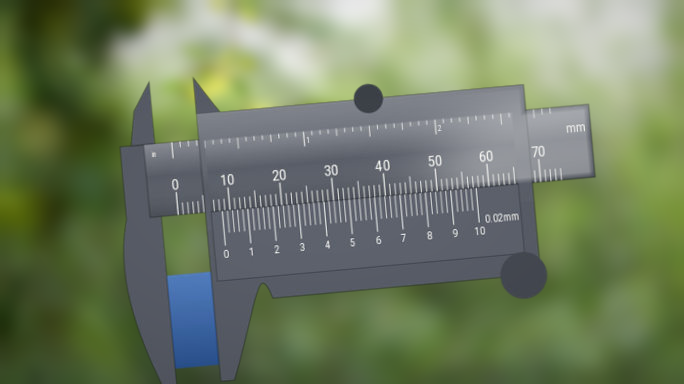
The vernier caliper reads 8.5 mm
